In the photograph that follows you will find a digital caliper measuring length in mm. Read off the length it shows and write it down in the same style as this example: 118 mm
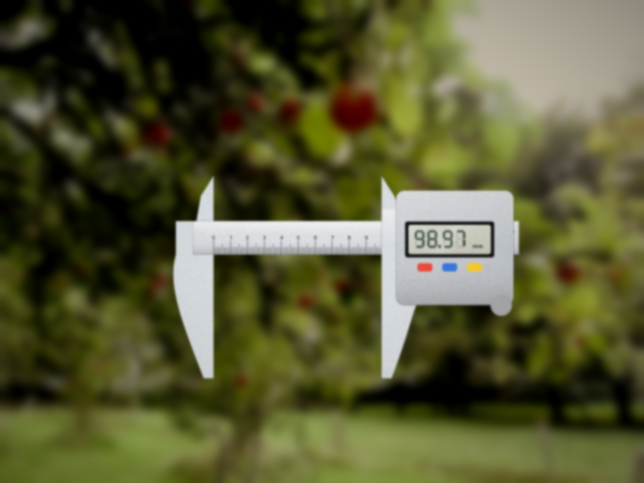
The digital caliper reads 98.97 mm
